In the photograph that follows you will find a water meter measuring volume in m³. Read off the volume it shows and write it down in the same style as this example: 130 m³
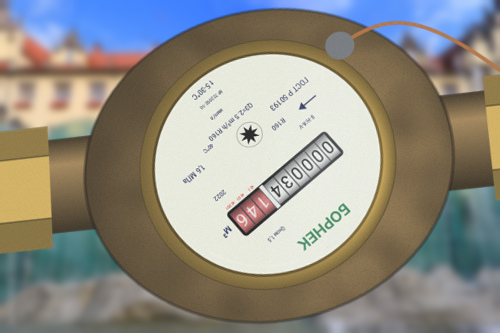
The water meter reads 34.146 m³
